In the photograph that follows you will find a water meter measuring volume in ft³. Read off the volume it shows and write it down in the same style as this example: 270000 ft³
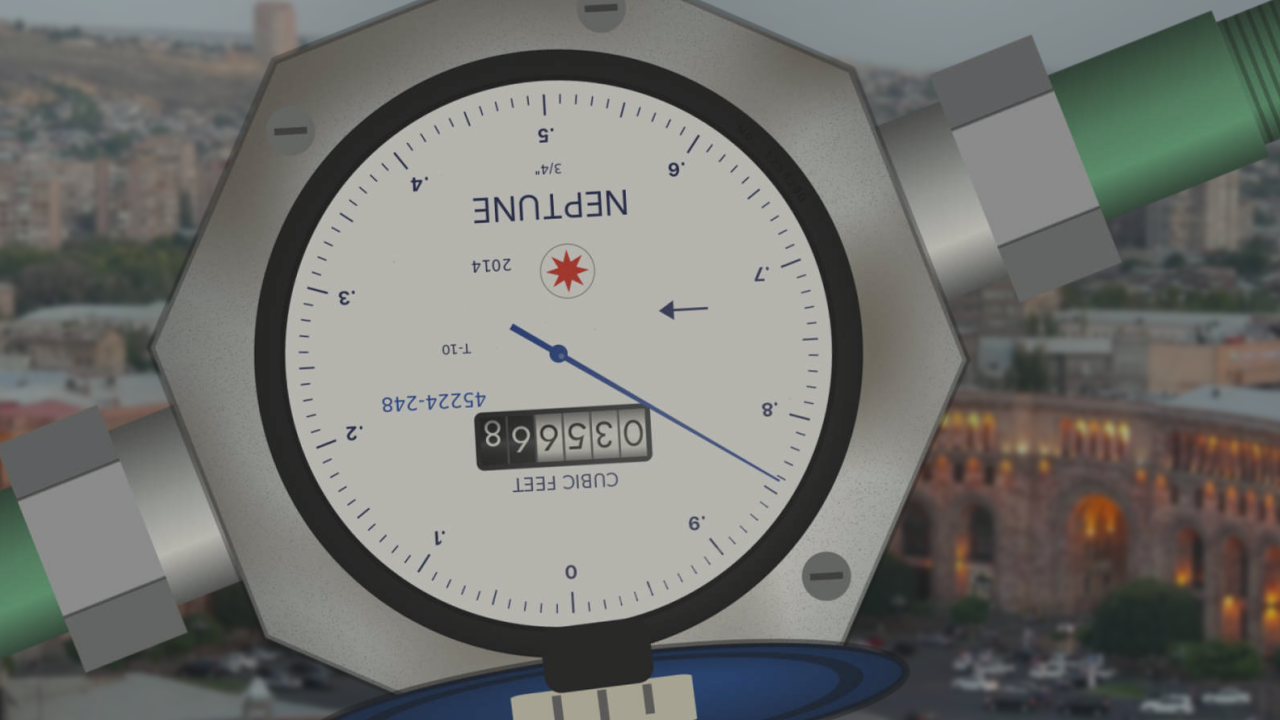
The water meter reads 35667.84 ft³
